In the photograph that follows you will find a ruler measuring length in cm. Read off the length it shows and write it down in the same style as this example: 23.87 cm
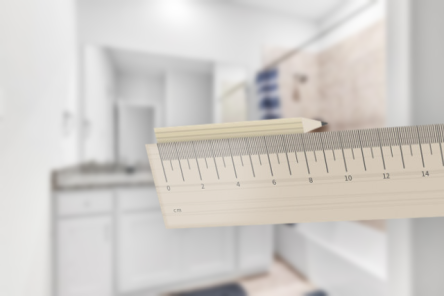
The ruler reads 9.5 cm
